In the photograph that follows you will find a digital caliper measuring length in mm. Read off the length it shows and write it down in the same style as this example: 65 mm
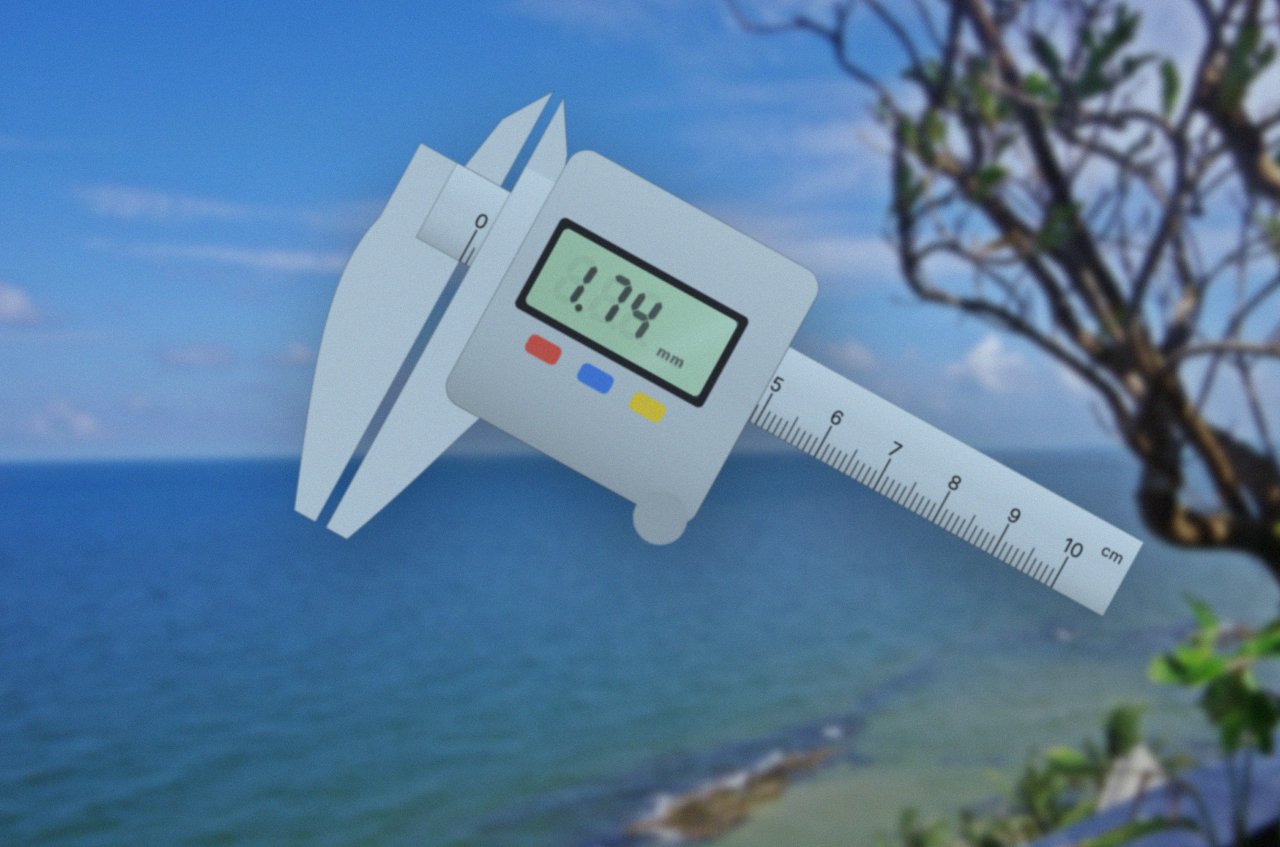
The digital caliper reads 1.74 mm
